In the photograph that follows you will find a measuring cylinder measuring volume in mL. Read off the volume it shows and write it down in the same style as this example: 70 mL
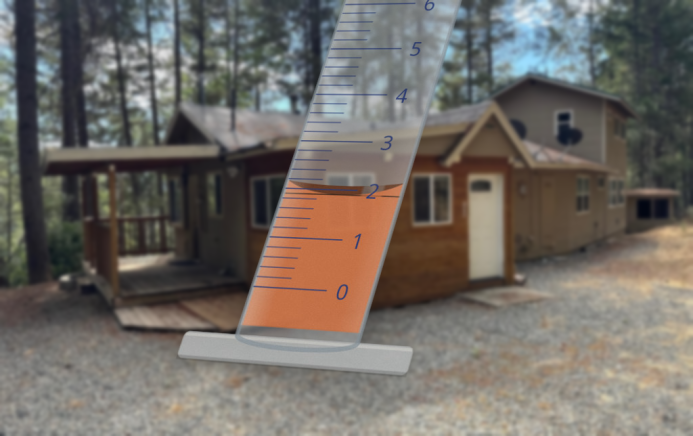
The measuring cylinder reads 1.9 mL
